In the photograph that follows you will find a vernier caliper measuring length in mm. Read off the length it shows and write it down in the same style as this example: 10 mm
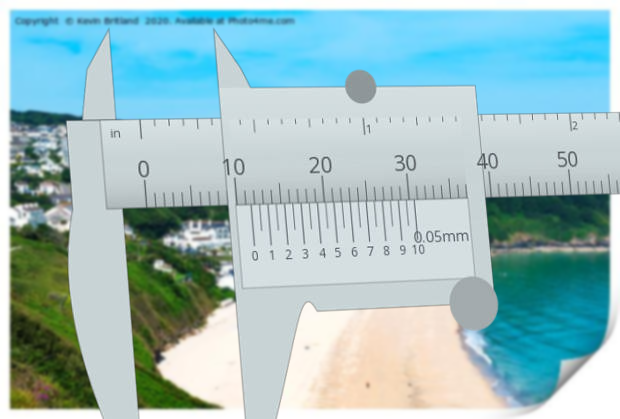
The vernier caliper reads 11.6 mm
